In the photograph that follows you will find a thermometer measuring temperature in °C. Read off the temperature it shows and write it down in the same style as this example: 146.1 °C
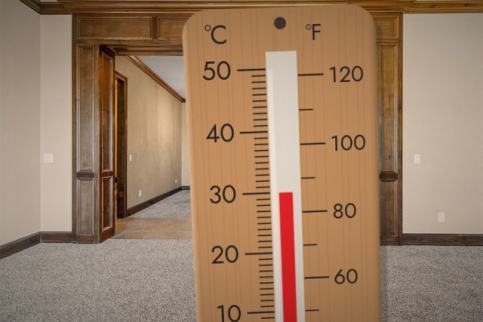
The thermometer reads 30 °C
